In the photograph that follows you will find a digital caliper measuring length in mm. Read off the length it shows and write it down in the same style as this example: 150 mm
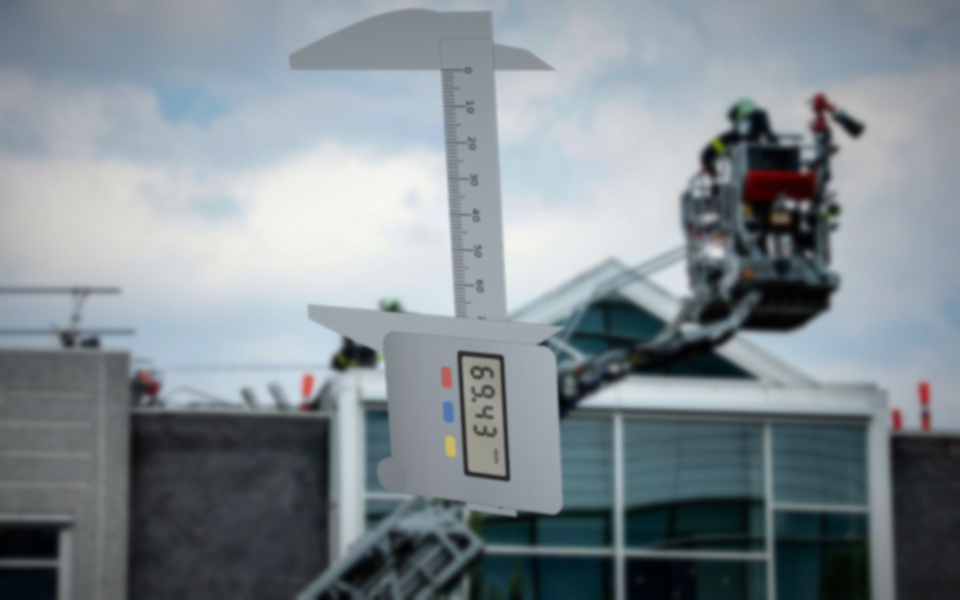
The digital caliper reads 69.43 mm
